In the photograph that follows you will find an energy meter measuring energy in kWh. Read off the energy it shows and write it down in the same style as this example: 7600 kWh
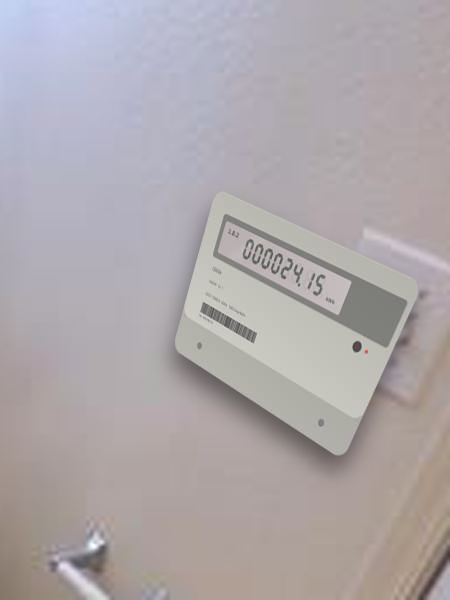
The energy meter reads 24.15 kWh
